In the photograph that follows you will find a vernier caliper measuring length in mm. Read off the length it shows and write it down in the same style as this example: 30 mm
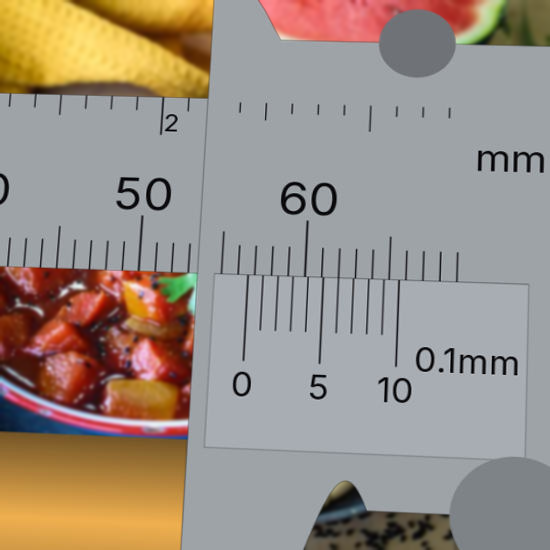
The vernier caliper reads 56.6 mm
